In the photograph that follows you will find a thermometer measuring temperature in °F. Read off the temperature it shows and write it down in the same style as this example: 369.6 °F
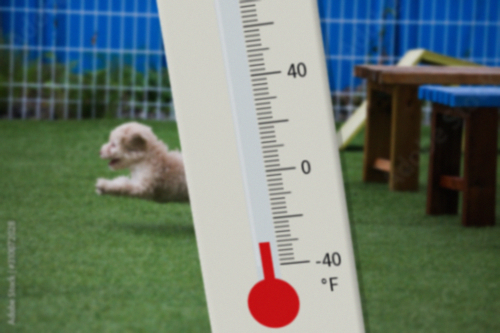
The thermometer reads -30 °F
